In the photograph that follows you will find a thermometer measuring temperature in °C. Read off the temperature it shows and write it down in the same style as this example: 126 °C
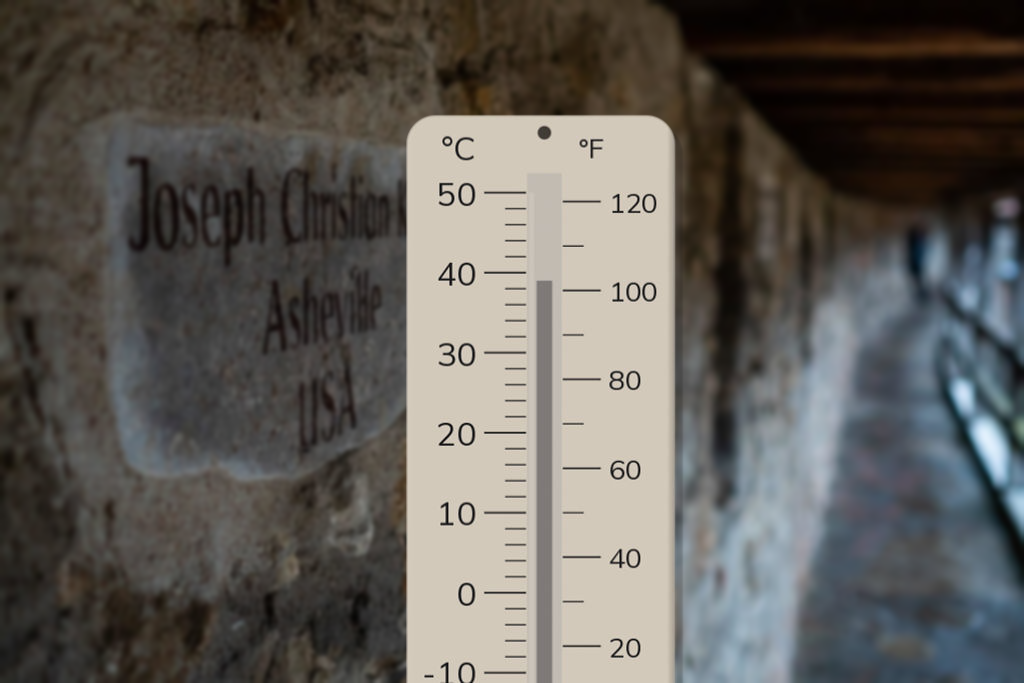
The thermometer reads 39 °C
